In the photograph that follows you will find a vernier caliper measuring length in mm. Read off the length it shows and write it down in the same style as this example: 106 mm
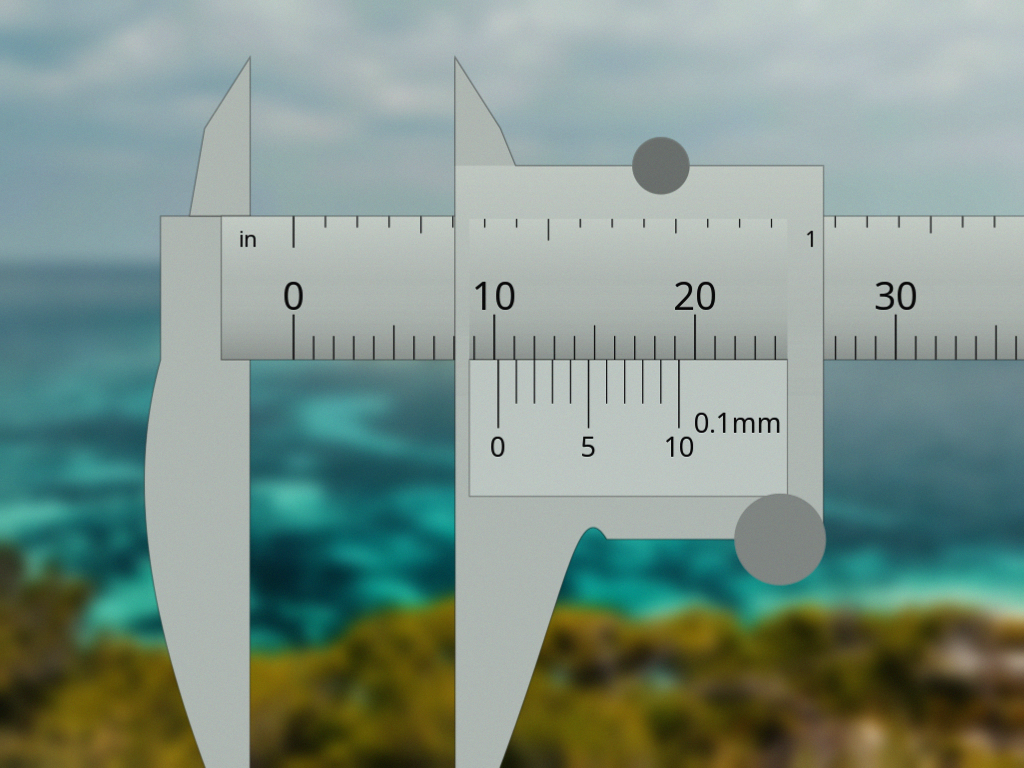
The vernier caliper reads 10.2 mm
